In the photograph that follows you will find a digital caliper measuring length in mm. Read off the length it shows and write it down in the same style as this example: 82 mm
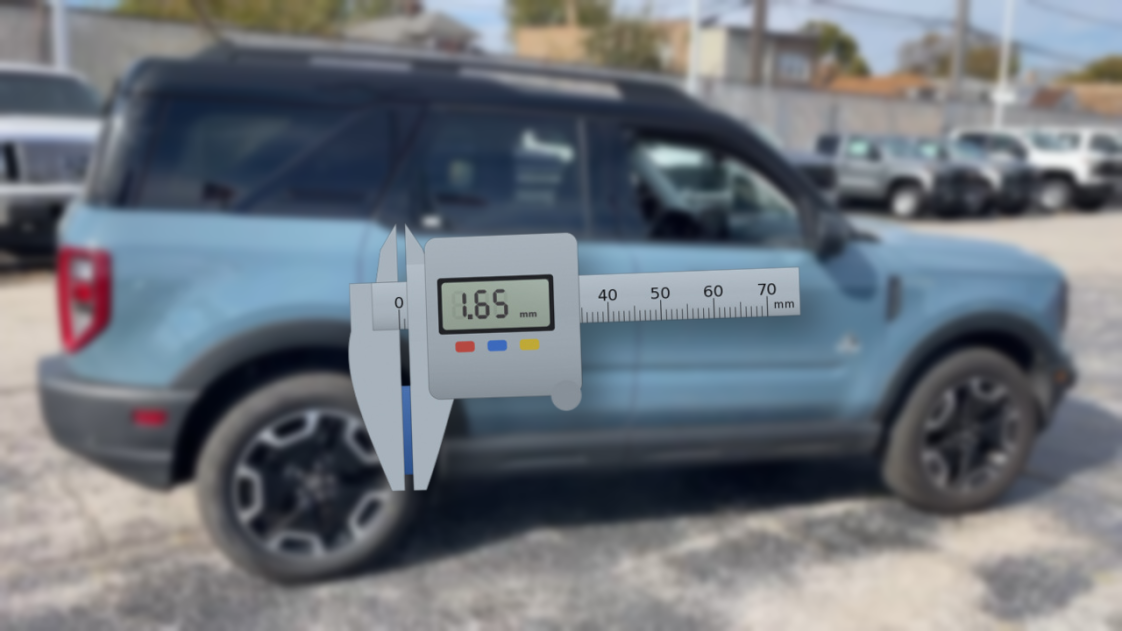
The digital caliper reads 1.65 mm
